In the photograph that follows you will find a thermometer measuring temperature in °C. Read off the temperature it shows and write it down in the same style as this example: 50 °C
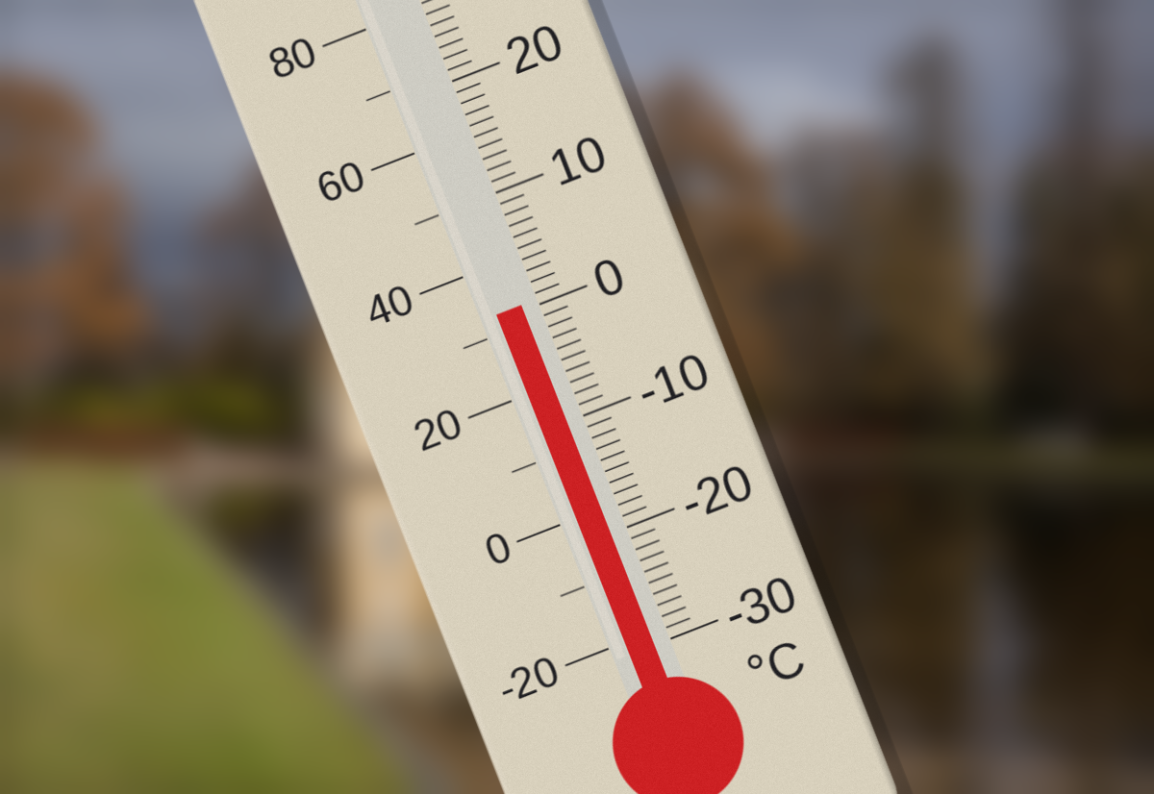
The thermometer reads 0.5 °C
